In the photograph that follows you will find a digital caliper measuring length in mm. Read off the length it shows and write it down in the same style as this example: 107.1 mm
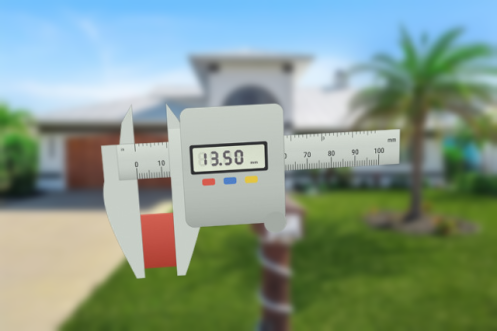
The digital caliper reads 13.50 mm
